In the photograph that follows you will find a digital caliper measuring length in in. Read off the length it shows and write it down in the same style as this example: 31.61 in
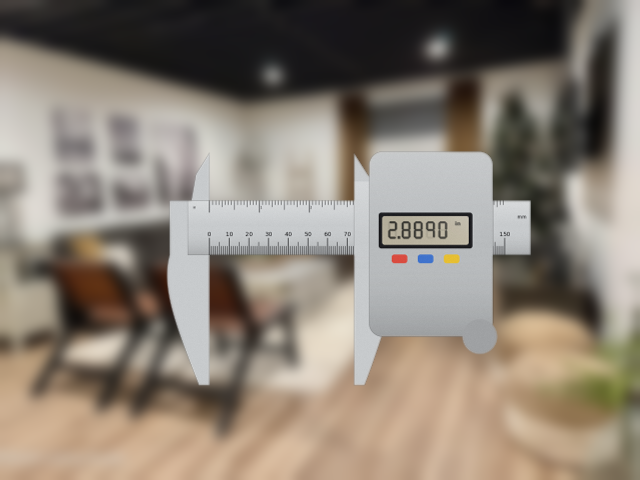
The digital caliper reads 2.8890 in
